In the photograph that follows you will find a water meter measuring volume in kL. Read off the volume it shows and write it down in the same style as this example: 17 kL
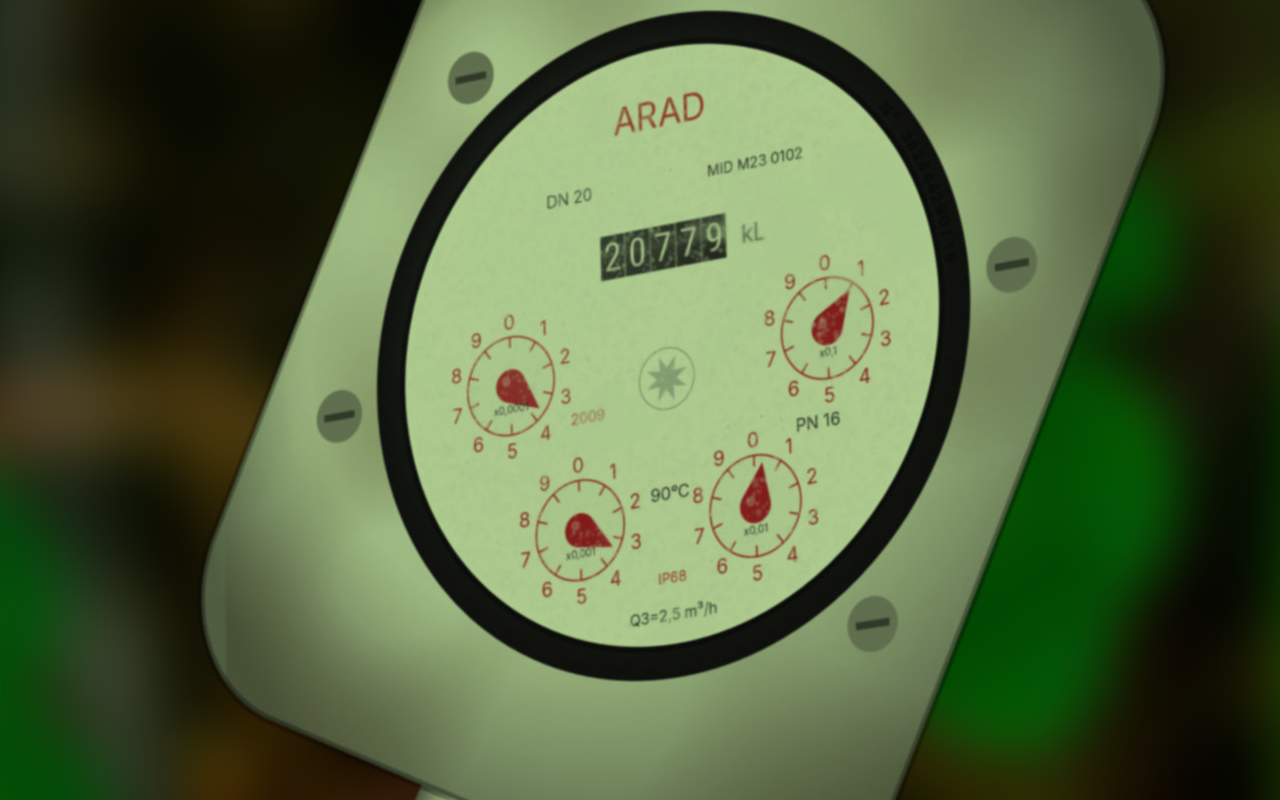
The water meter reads 20779.1033 kL
